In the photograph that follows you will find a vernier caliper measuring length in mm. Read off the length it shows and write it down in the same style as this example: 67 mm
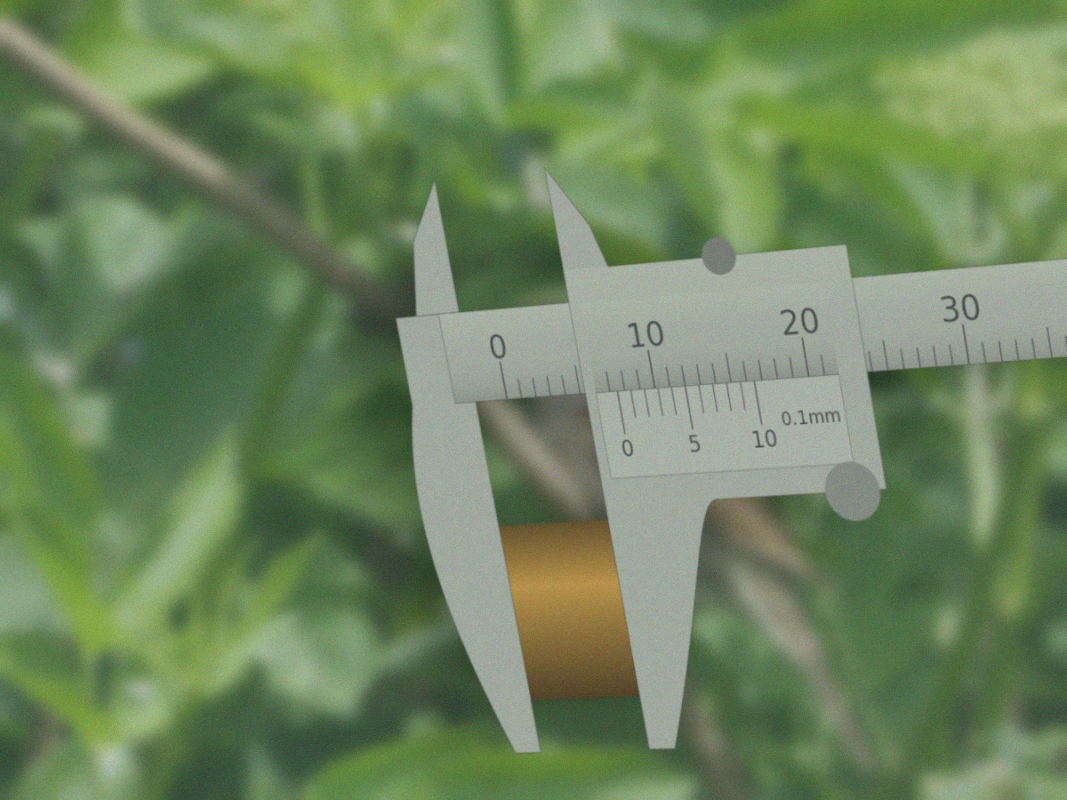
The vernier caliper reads 7.5 mm
